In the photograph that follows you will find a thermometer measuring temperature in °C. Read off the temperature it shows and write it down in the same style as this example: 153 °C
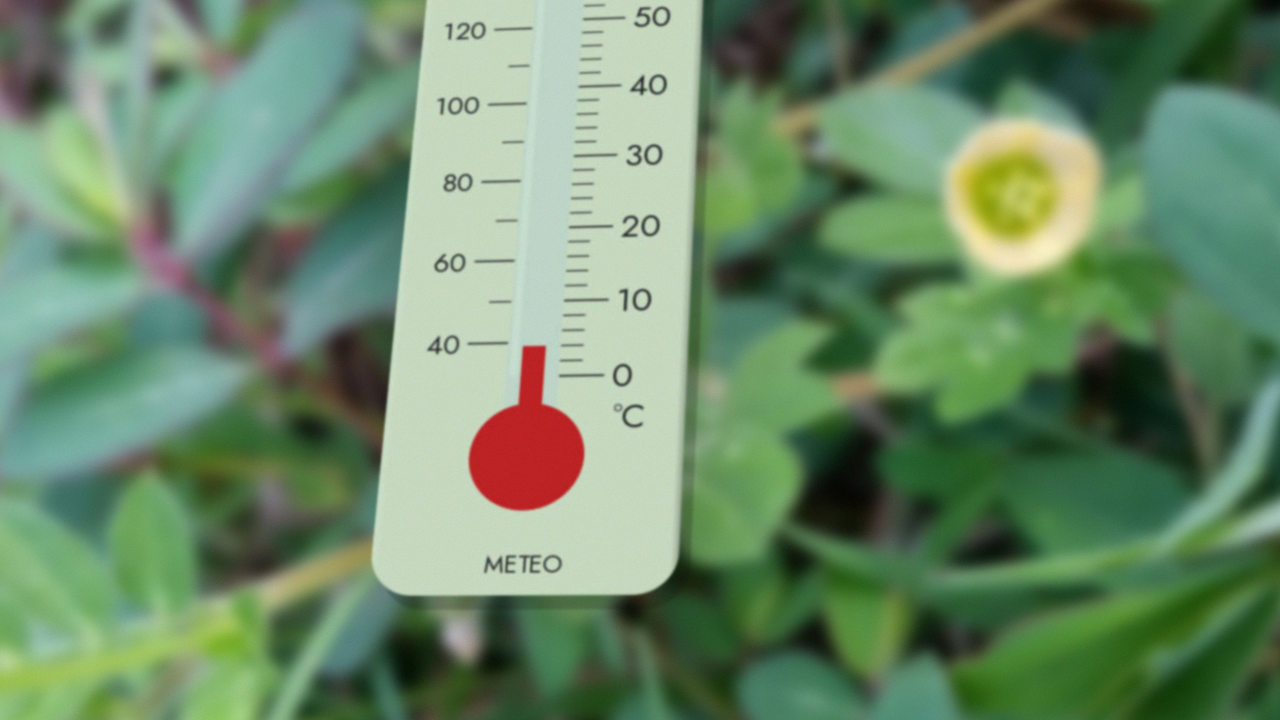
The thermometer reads 4 °C
